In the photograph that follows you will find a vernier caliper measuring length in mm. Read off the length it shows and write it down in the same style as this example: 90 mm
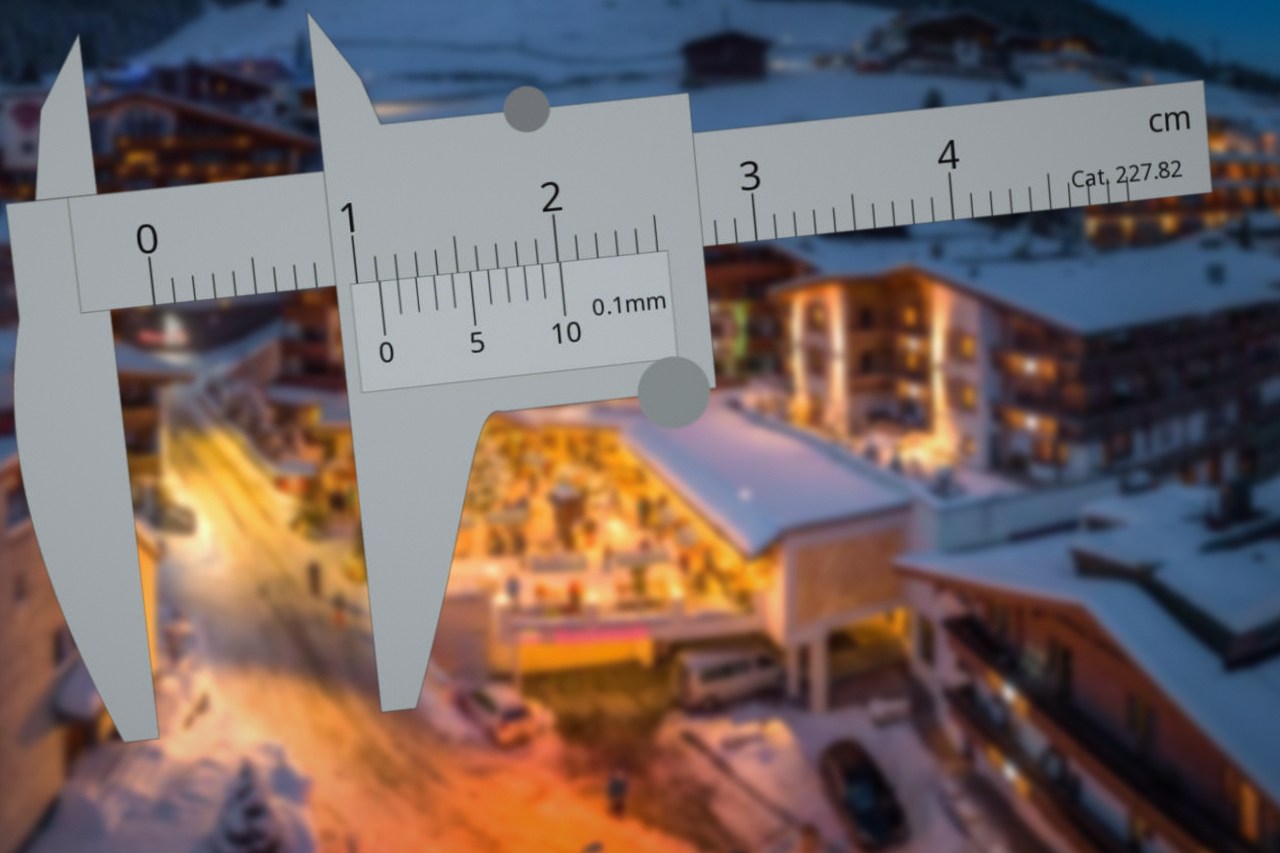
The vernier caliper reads 11.1 mm
